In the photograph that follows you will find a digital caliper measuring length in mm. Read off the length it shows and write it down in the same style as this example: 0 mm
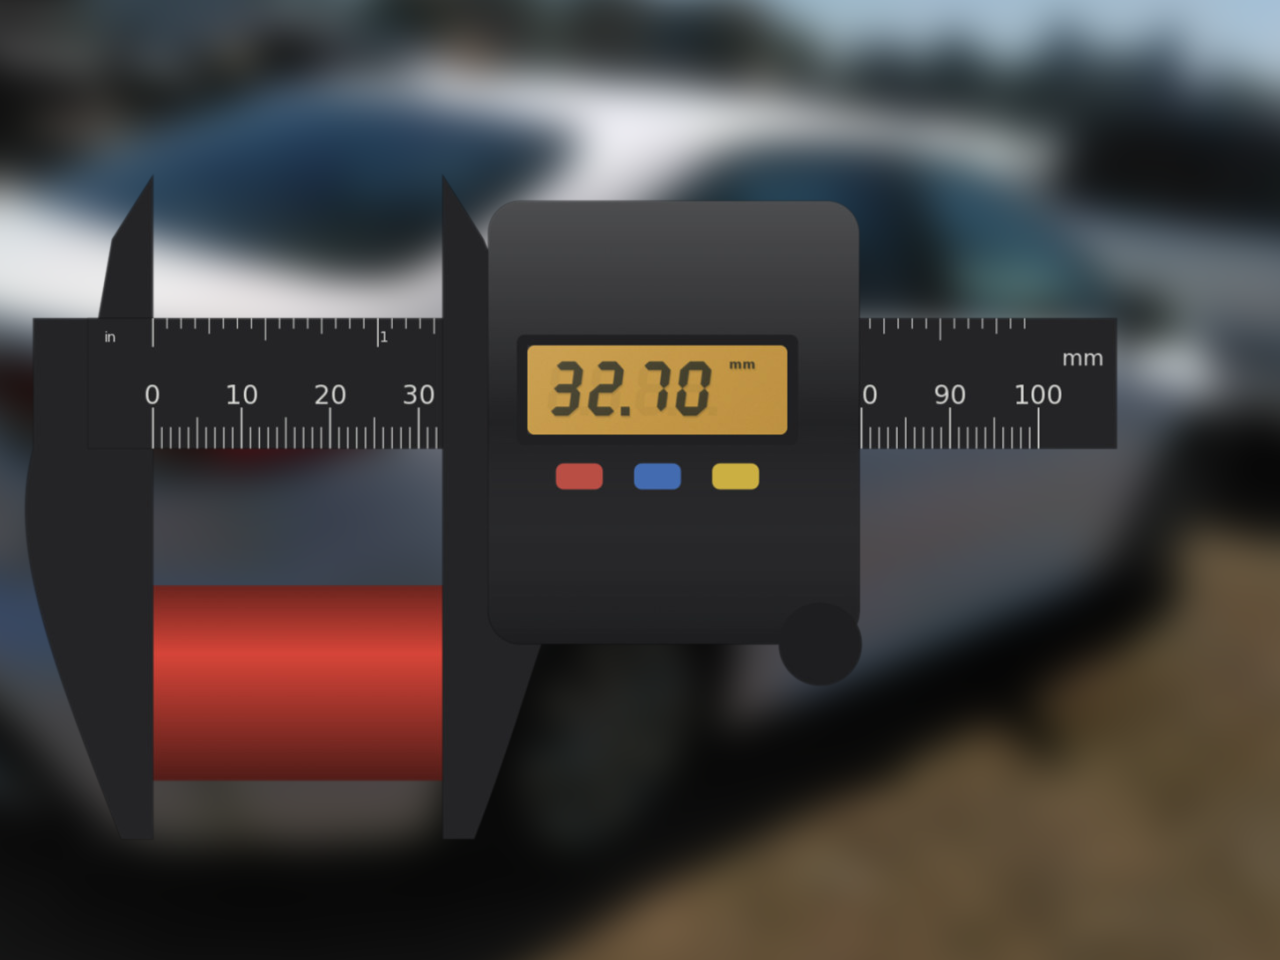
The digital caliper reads 32.70 mm
